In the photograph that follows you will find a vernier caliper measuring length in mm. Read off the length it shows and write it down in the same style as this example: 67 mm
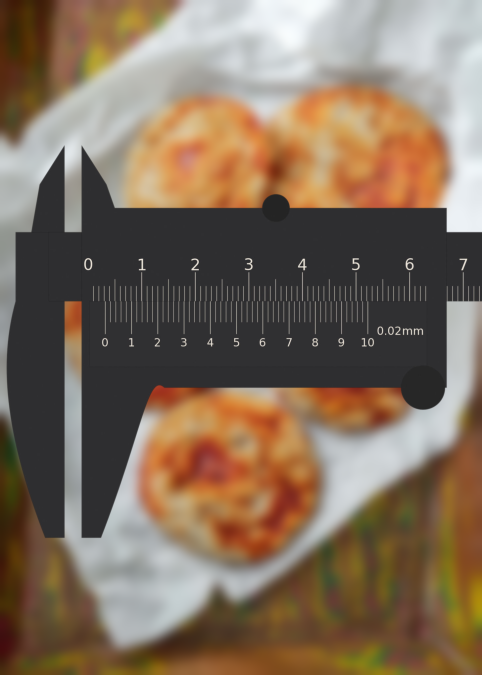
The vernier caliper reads 3.2 mm
